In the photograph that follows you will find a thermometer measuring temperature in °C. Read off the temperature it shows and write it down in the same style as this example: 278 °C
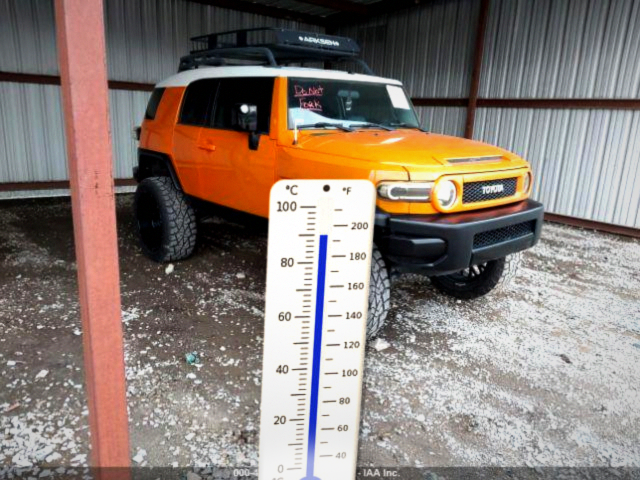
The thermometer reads 90 °C
